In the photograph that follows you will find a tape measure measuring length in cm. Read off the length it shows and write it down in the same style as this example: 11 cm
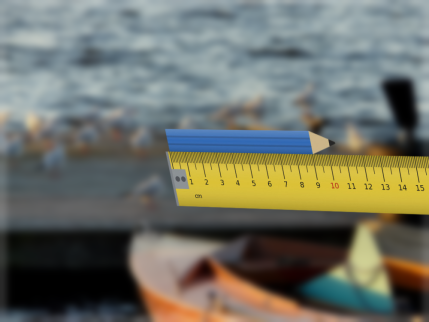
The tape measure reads 10.5 cm
